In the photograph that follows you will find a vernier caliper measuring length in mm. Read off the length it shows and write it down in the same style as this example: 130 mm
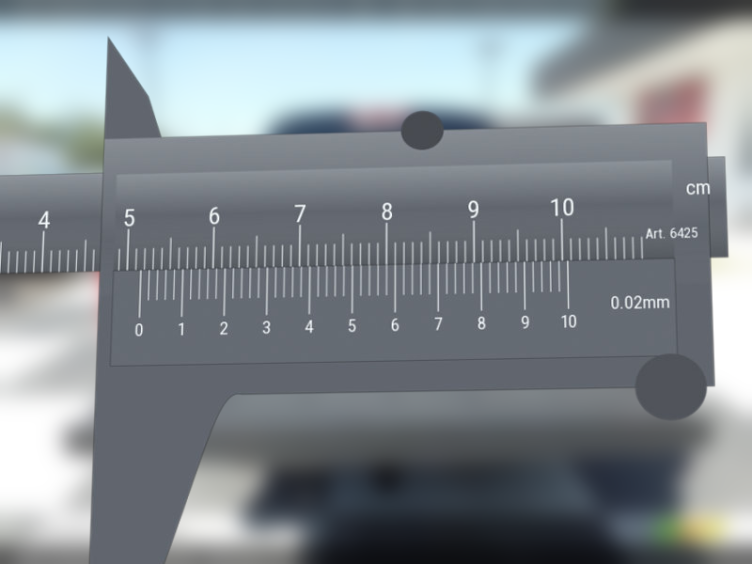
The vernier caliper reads 51.6 mm
